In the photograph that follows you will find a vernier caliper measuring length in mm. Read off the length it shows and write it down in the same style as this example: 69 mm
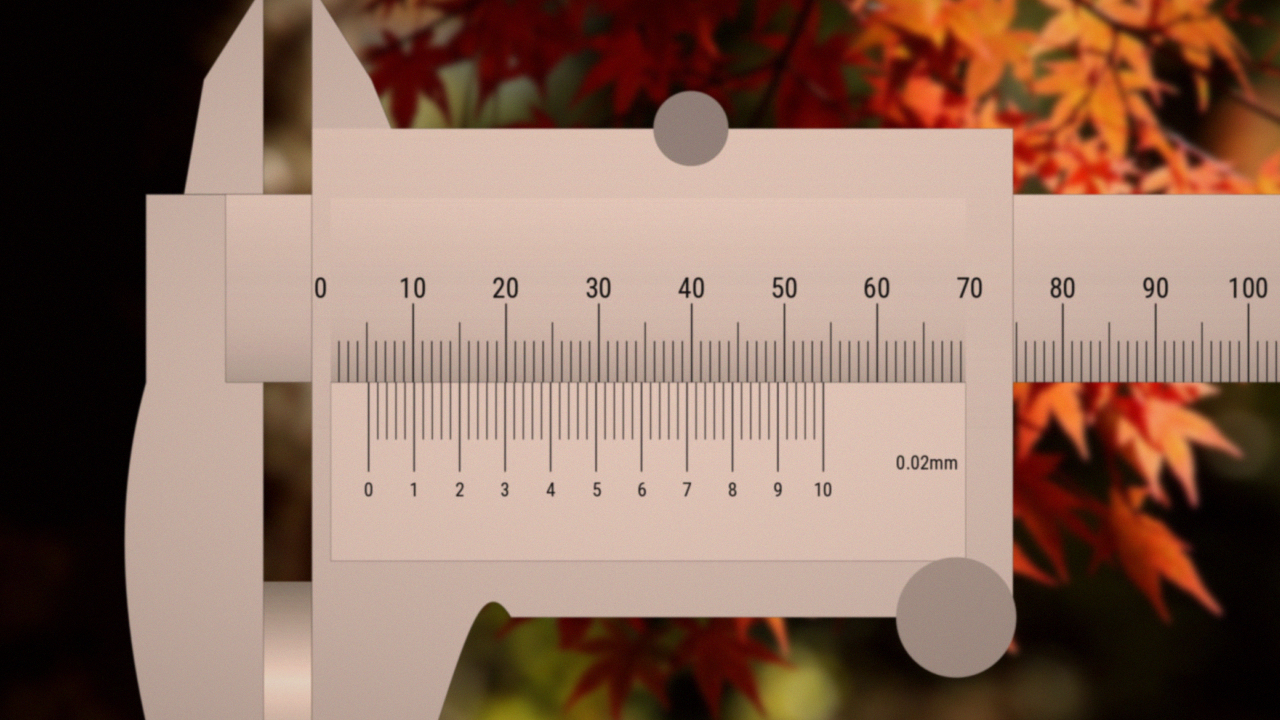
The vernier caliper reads 5.2 mm
